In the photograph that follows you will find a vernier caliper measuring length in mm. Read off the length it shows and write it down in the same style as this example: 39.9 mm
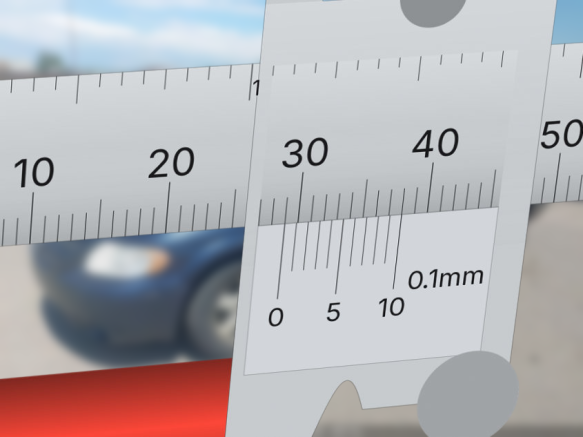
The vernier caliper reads 29.0 mm
